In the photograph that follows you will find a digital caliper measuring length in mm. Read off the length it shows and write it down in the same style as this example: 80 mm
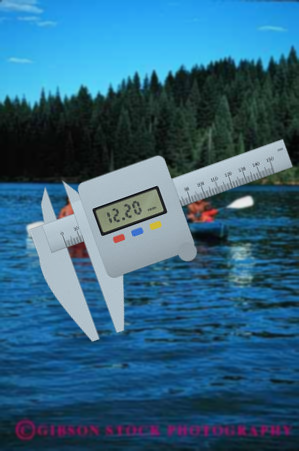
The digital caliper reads 12.20 mm
